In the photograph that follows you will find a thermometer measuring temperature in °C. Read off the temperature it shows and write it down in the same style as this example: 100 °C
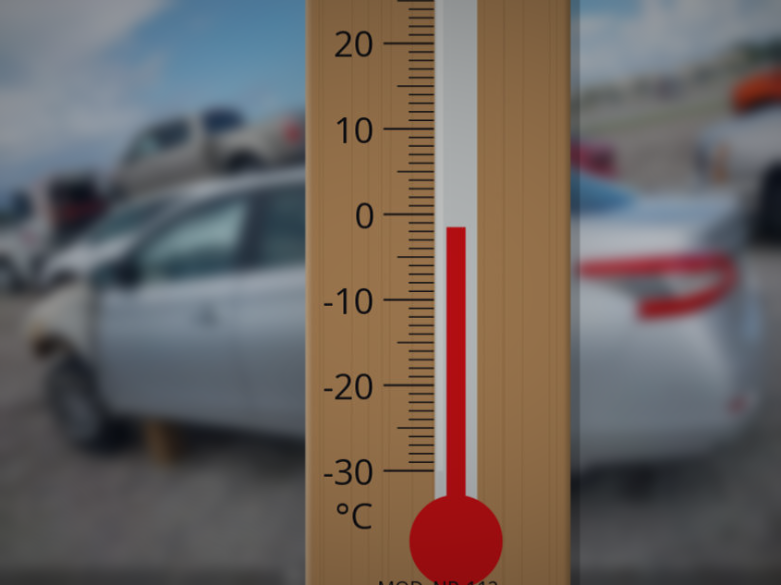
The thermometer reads -1.5 °C
